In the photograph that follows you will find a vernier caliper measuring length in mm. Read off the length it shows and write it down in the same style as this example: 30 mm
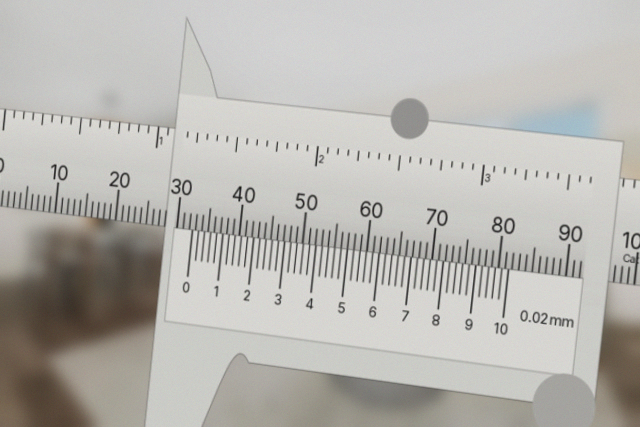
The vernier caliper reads 32.5 mm
